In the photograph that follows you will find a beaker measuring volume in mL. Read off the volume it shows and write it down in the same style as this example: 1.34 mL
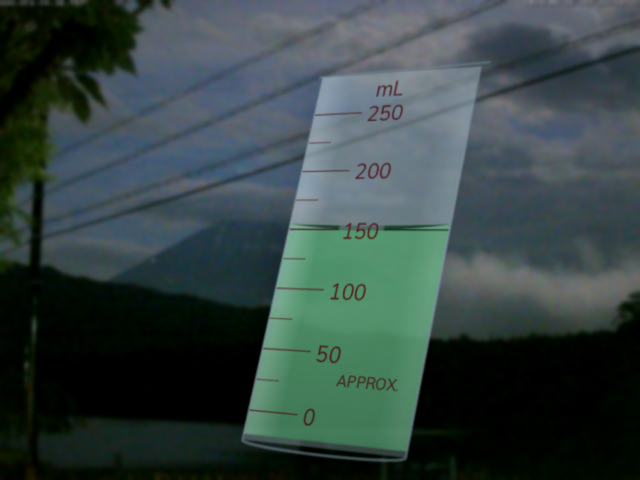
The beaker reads 150 mL
